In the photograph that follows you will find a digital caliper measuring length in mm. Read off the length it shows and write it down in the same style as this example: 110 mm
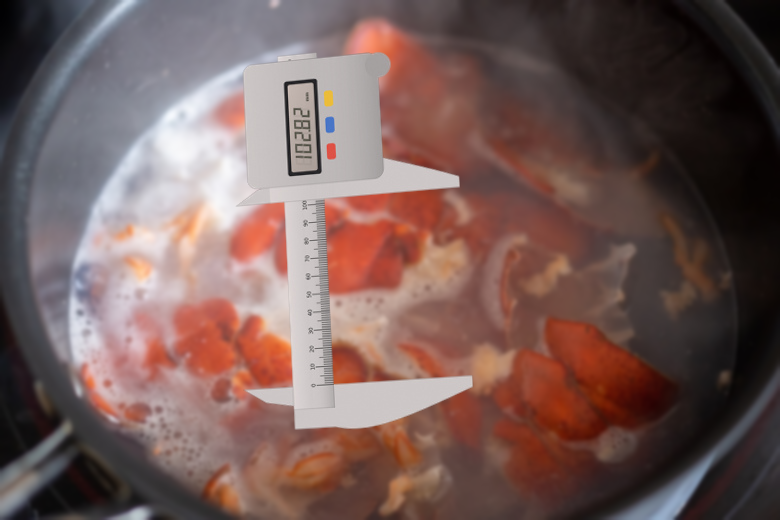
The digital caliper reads 102.82 mm
